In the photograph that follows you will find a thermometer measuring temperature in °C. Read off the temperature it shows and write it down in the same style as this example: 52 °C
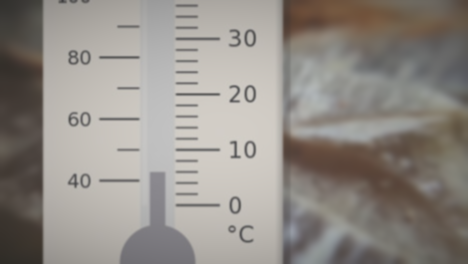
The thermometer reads 6 °C
